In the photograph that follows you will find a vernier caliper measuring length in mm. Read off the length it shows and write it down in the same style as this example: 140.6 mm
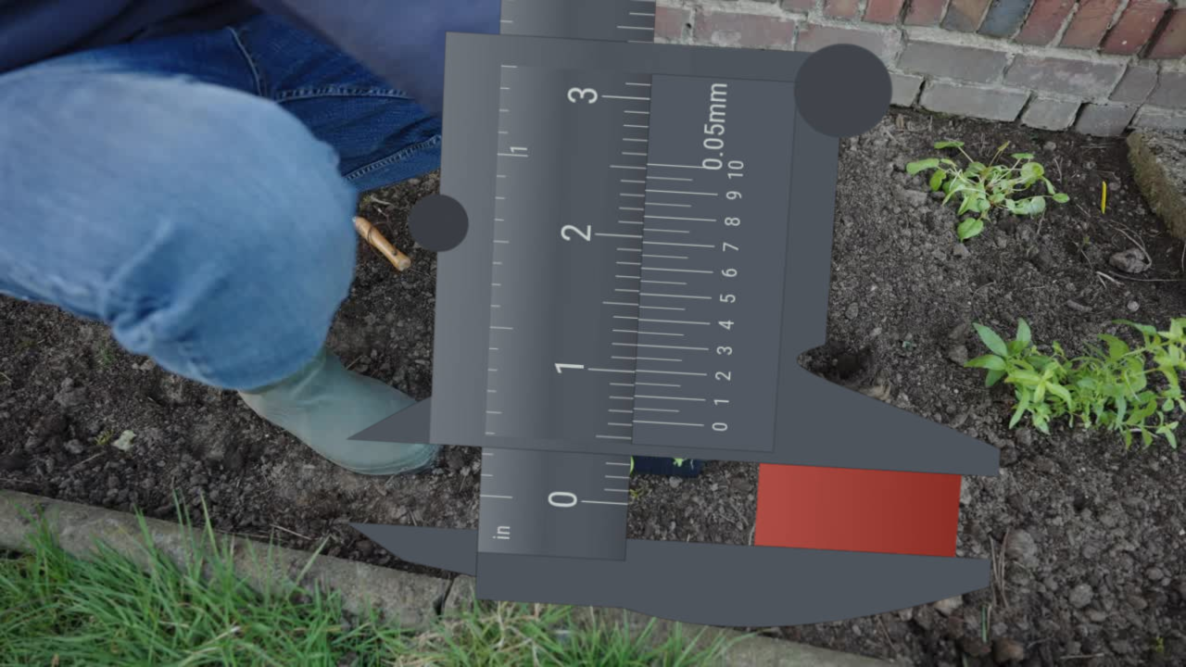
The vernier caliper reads 6.3 mm
